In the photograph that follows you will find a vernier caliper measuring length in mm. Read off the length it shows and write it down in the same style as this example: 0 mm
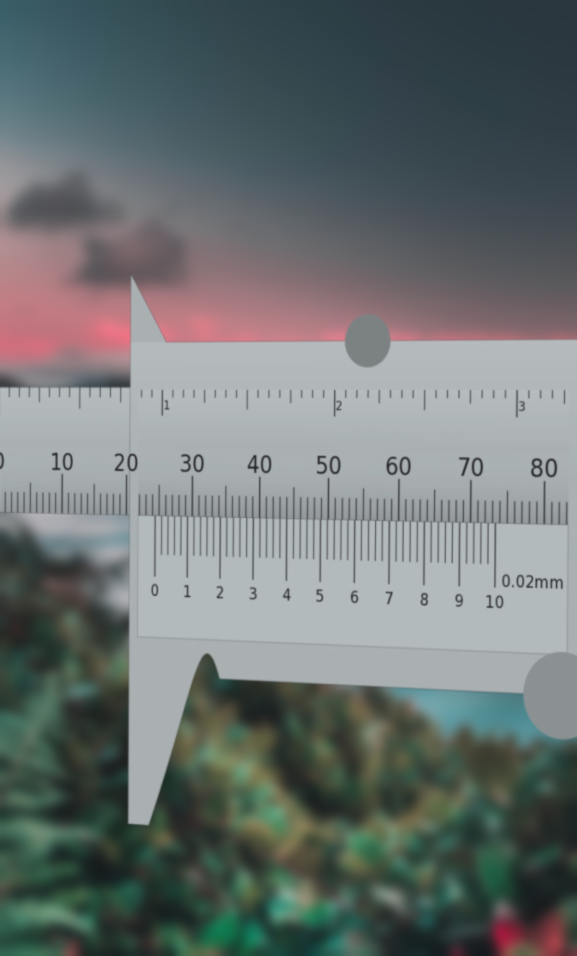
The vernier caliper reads 24.4 mm
